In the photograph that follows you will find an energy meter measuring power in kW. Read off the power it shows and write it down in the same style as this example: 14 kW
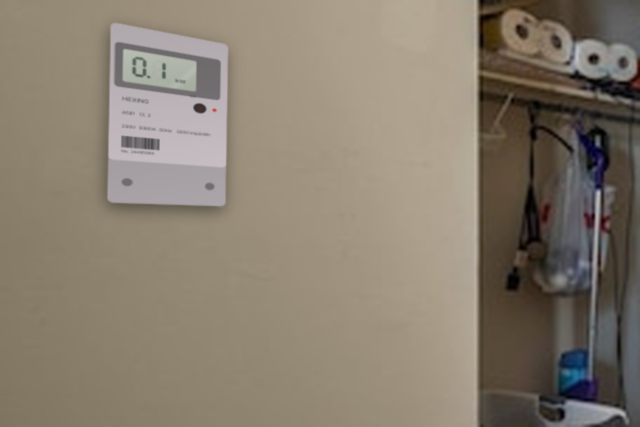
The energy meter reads 0.1 kW
